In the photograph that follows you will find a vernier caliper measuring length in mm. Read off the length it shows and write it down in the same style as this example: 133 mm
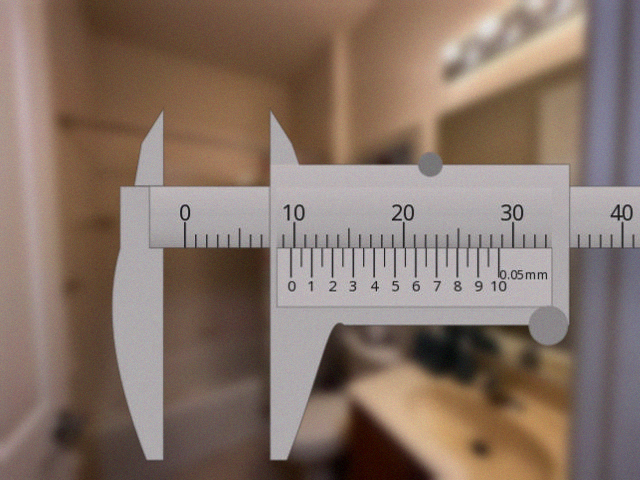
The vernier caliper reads 9.7 mm
